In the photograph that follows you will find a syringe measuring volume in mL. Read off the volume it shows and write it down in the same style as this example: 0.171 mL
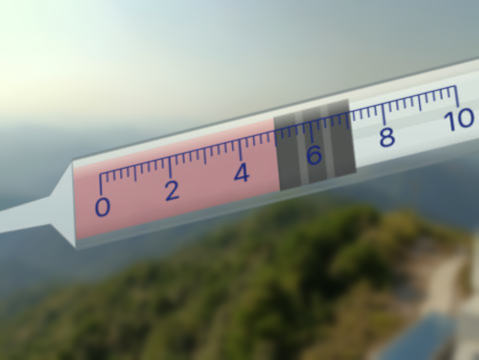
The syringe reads 5 mL
